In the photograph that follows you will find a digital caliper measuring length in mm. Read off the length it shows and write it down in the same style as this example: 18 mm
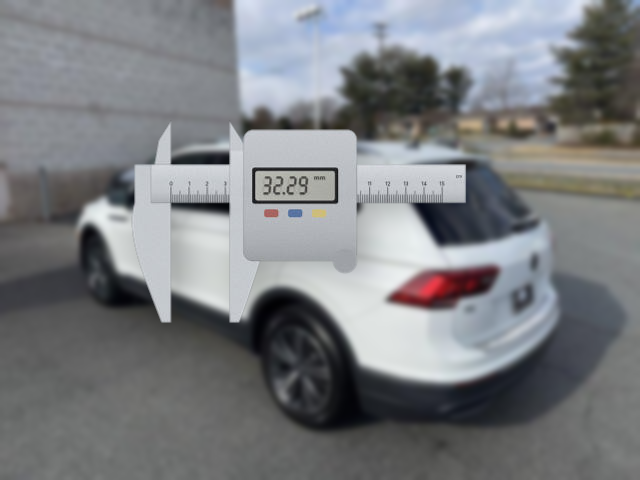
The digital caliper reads 32.29 mm
